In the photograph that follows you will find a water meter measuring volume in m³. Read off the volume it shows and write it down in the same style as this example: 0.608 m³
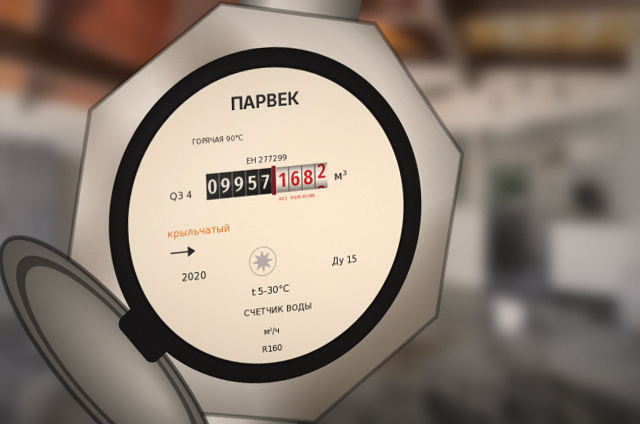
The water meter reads 9957.1682 m³
